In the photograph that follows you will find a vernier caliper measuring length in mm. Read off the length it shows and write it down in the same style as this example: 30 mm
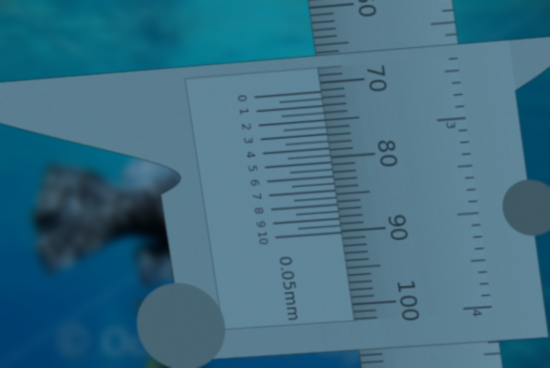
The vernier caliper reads 71.2 mm
